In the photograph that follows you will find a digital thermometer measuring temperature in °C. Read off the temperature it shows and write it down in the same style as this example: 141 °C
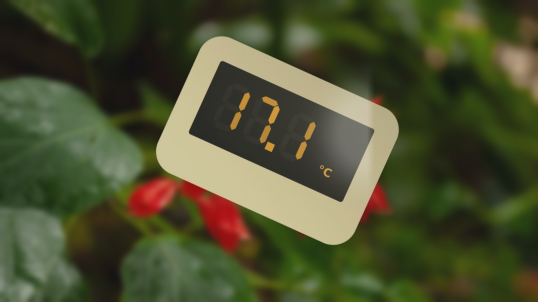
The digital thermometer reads 17.1 °C
